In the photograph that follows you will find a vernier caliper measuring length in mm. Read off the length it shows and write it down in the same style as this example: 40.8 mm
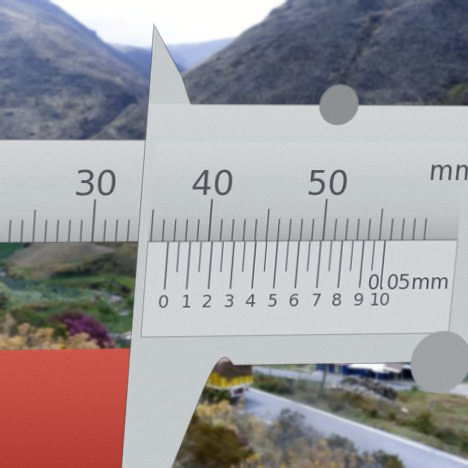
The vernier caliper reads 36.5 mm
